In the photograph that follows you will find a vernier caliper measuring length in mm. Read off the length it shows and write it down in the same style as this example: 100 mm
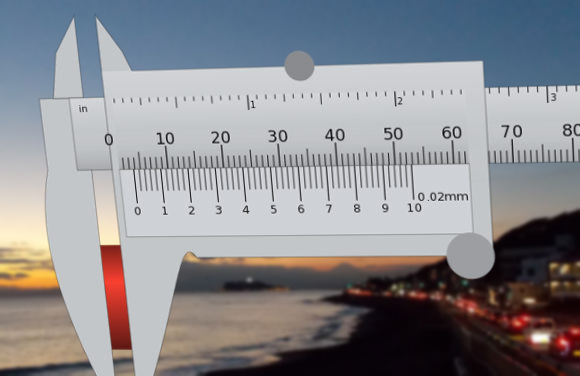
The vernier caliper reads 3.8 mm
